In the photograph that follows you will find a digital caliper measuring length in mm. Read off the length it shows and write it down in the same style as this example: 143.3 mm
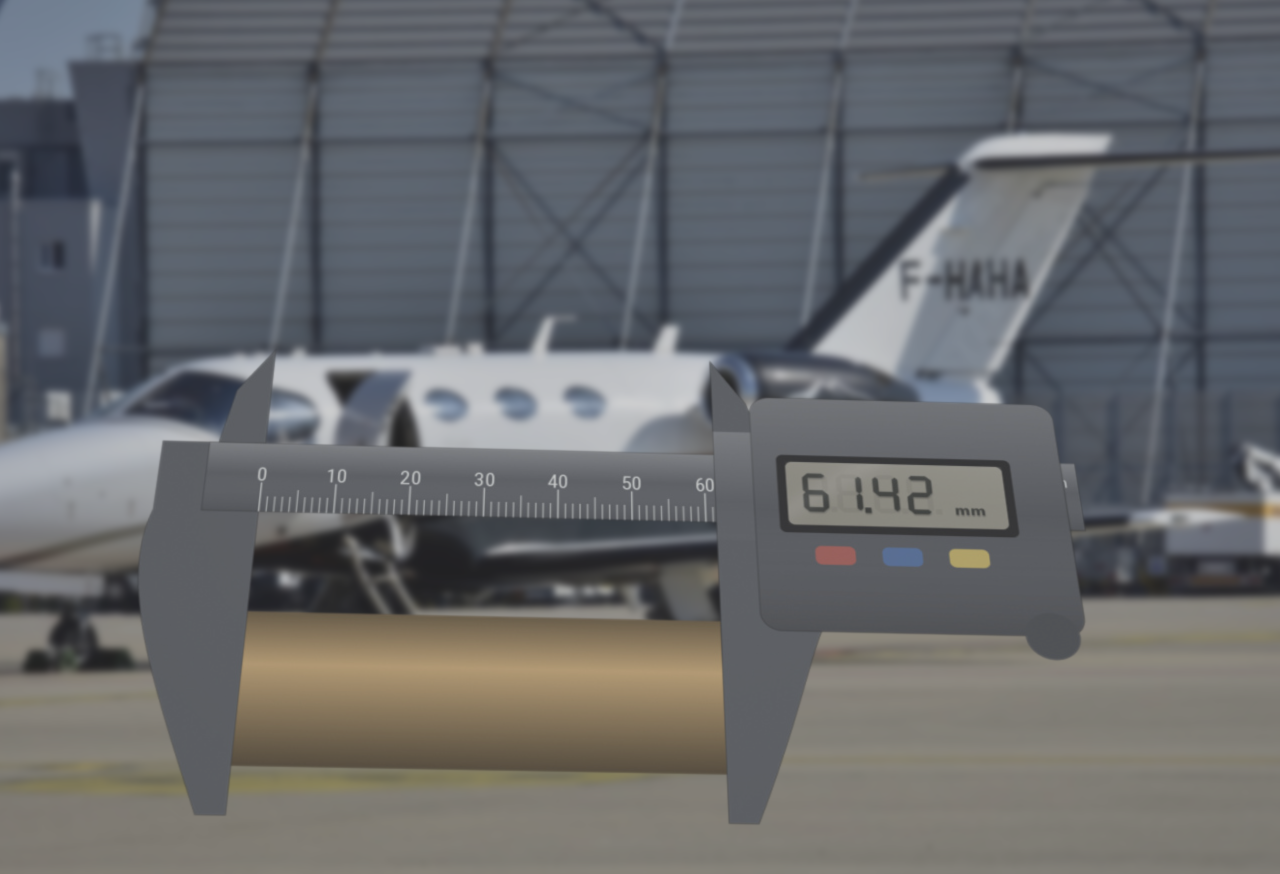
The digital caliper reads 61.42 mm
